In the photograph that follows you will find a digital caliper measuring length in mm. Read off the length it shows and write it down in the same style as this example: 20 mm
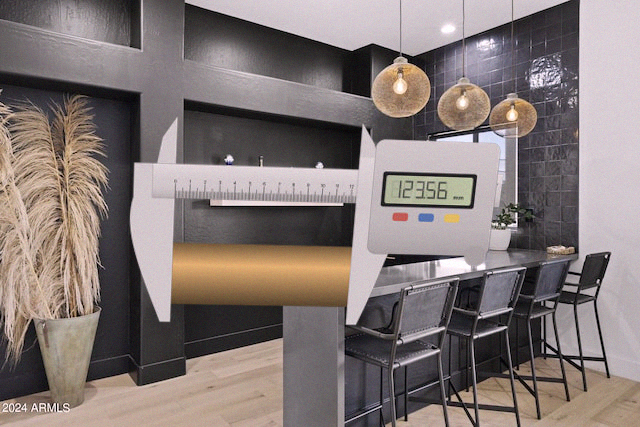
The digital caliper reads 123.56 mm
